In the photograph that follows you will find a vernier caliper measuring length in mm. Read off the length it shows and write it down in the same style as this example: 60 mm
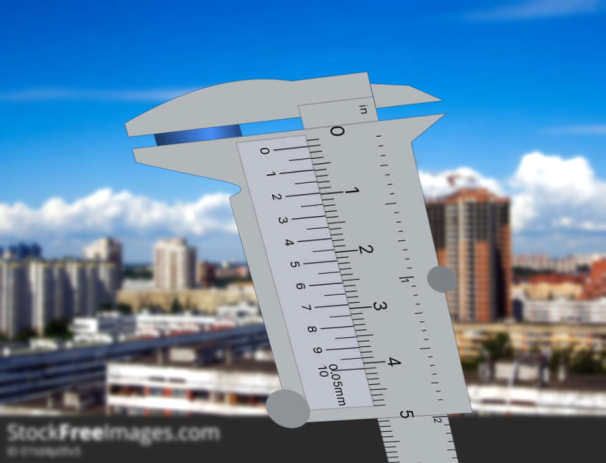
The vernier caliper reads 2.0 mm
